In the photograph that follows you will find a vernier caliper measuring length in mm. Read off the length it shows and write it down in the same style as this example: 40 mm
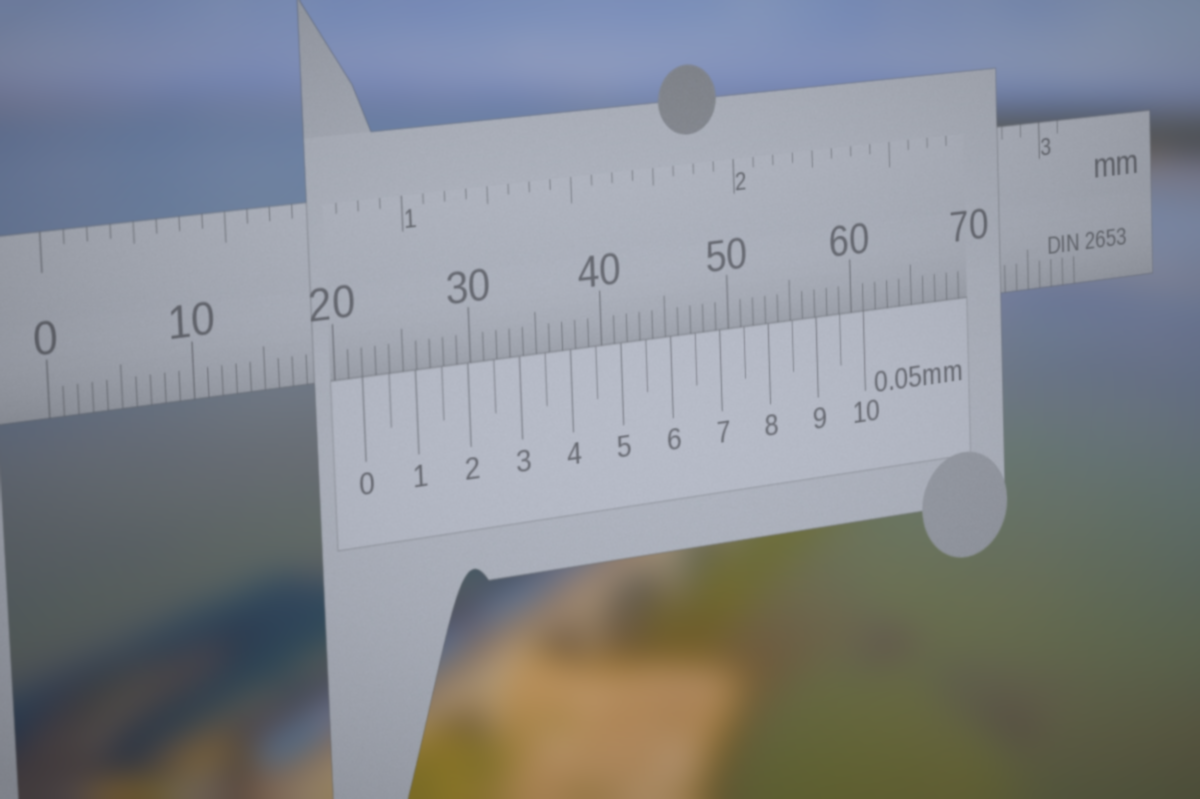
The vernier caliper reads 22.0 mm
